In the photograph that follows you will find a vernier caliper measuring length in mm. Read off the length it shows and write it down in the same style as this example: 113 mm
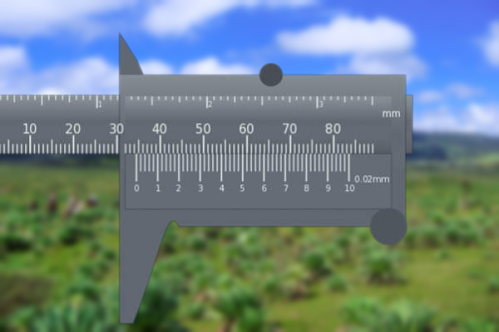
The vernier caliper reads 34.5 mm
